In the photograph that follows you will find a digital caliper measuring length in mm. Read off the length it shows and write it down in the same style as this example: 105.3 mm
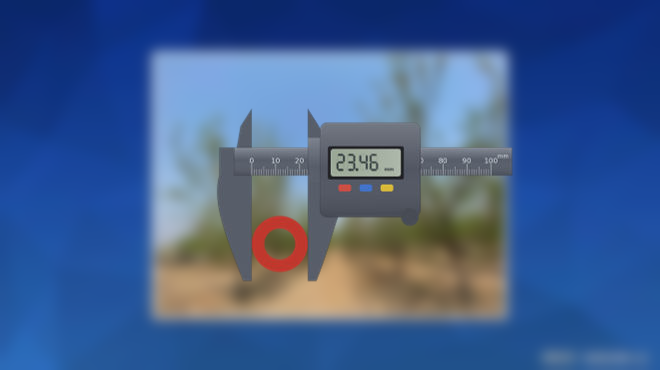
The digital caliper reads 23.46 mm
